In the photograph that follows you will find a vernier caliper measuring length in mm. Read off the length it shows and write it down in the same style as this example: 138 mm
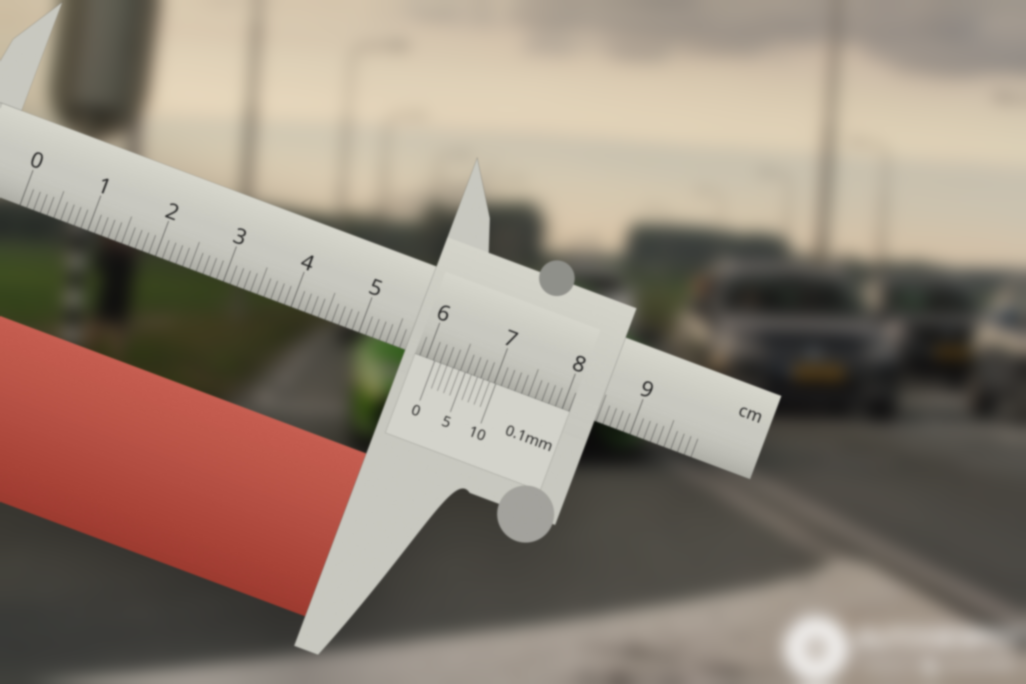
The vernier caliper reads 61.2 mm
